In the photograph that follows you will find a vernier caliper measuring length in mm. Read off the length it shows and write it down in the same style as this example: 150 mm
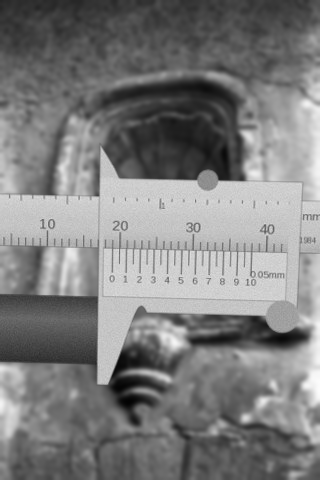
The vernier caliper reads 19.0 mm
